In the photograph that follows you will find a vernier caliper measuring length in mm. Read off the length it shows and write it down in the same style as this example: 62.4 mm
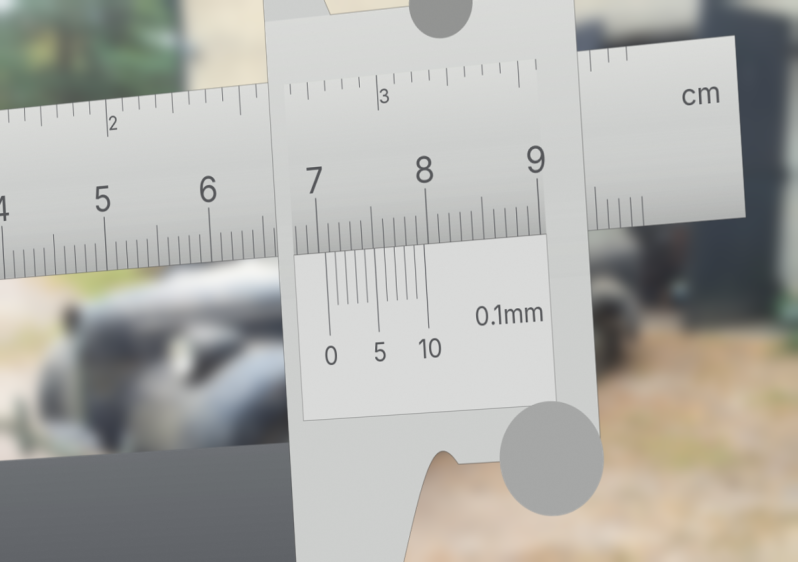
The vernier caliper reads 70.6 mm
